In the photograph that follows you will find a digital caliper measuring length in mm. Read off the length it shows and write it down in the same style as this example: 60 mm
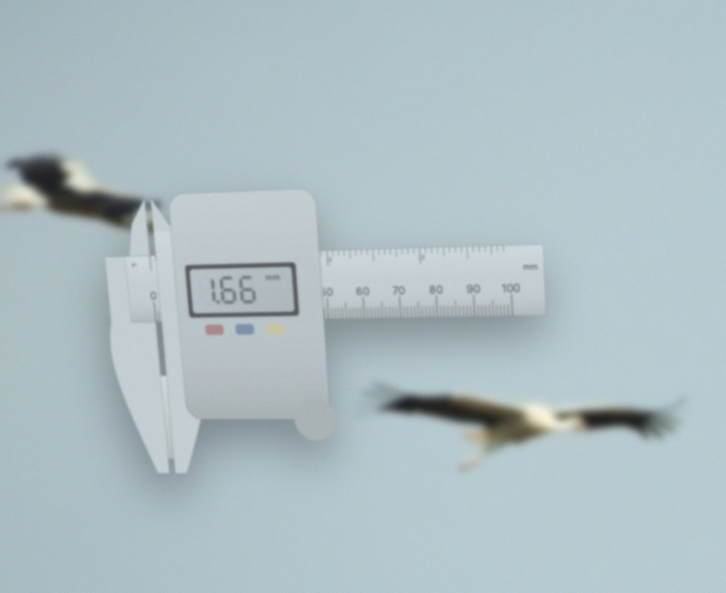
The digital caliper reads 1.66 mm
